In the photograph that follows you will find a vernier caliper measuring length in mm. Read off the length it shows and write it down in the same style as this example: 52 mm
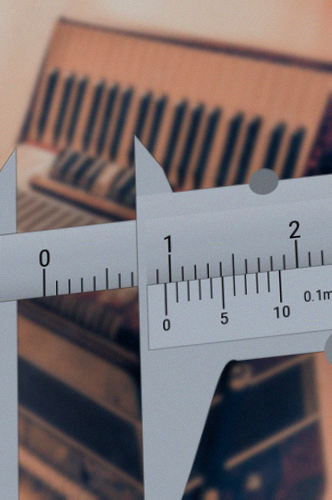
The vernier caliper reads 9.6 mm
